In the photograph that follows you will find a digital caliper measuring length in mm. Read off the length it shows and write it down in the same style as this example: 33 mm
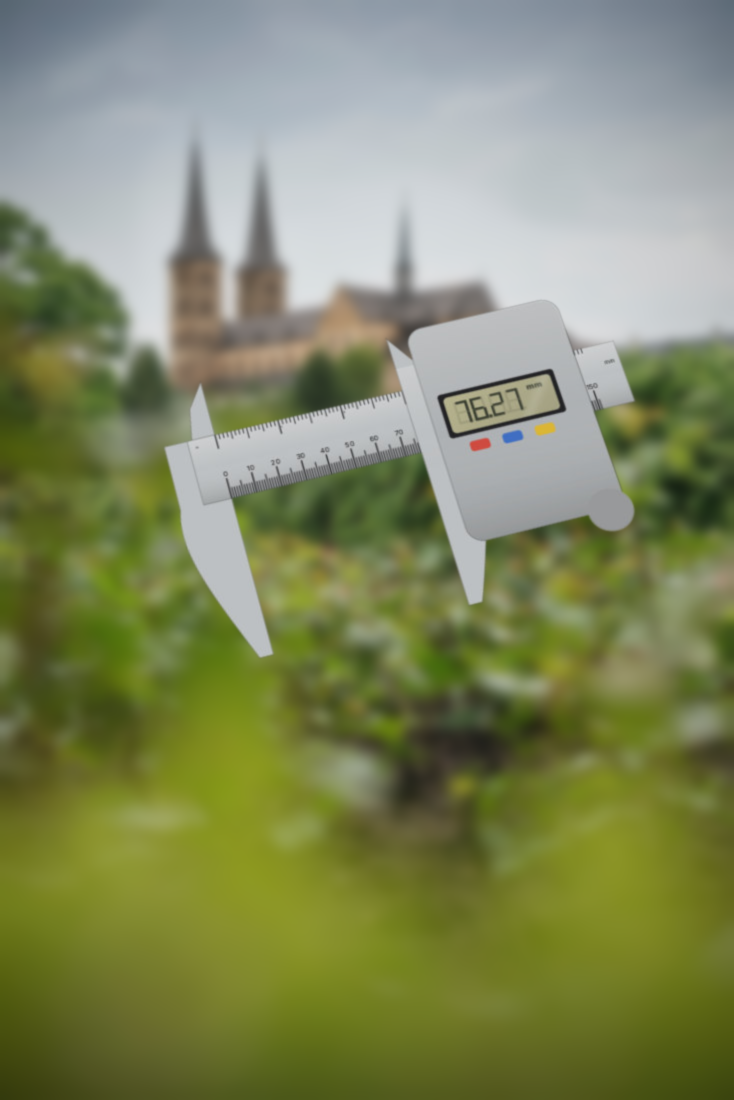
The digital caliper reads 76.27 mm
